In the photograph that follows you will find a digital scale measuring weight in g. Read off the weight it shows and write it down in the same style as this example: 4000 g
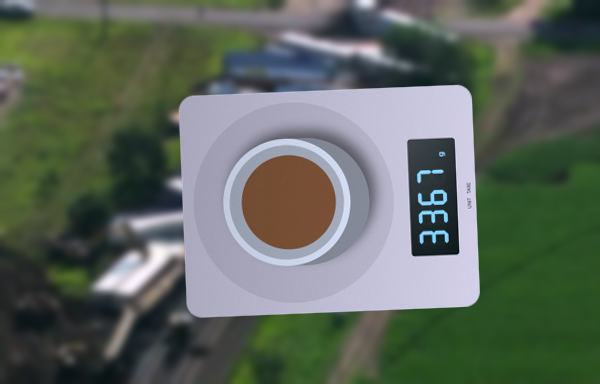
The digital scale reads 3367 g
